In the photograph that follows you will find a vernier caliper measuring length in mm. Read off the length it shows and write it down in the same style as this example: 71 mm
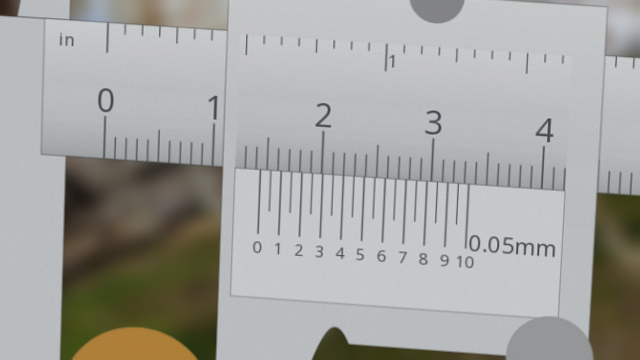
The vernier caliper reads 14.4 mm
